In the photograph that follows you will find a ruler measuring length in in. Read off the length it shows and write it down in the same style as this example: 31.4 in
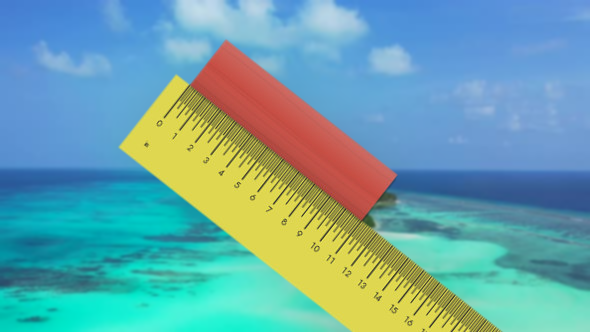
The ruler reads 11 in
